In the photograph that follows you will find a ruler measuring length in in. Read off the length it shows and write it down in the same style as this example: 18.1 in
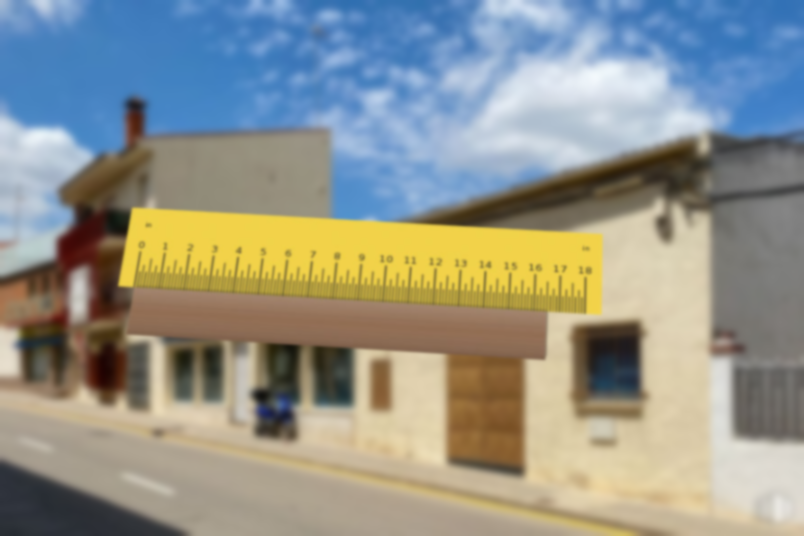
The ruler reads 16.5 in
